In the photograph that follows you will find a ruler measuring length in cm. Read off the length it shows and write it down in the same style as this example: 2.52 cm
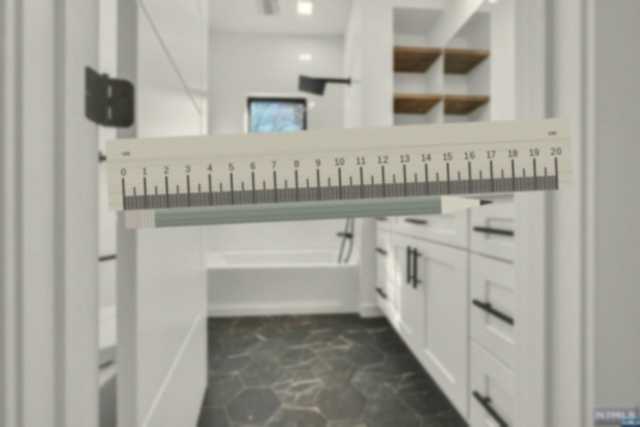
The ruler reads 17 cm
